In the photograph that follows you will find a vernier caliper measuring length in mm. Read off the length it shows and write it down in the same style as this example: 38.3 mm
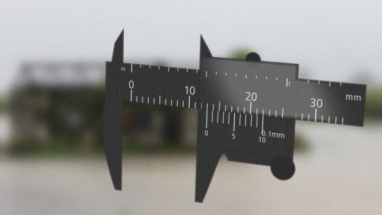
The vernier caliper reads 13.0 mm
